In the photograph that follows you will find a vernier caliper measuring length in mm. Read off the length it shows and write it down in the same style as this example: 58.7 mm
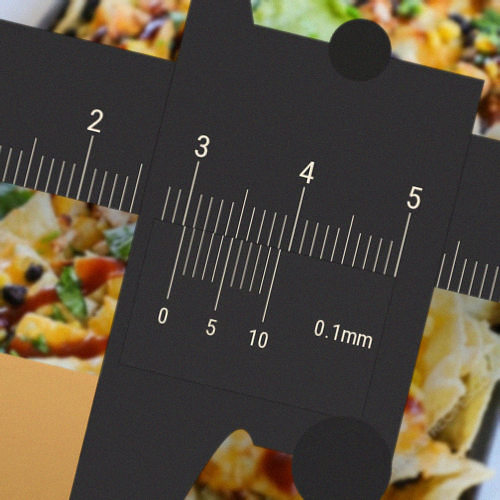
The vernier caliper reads 30.2 mm
